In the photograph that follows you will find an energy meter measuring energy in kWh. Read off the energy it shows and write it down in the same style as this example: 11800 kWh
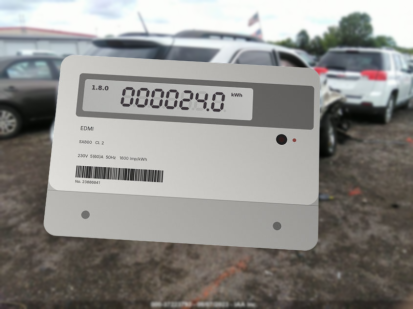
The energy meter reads 24.0 kWh
